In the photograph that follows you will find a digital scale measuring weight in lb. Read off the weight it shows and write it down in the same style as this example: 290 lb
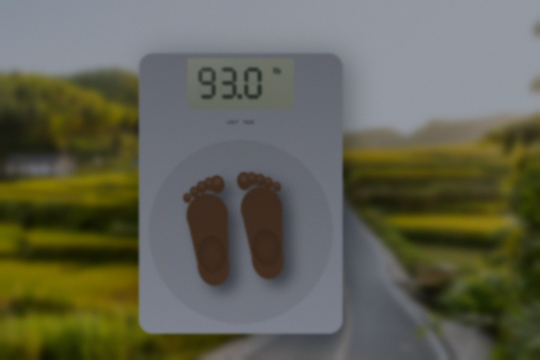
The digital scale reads 93.0 lb
